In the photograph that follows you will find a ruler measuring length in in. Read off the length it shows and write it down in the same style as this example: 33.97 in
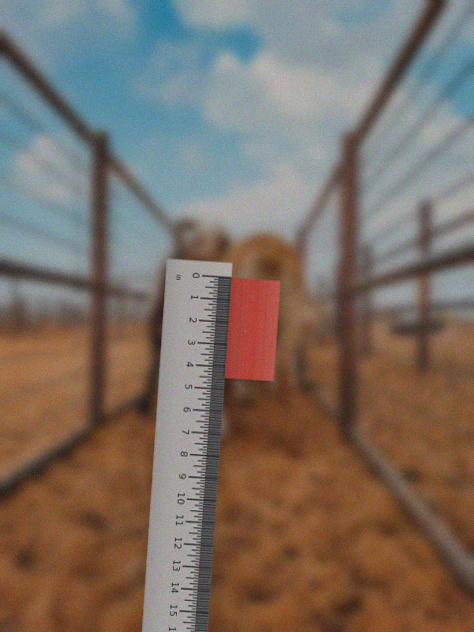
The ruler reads 4.5 in
